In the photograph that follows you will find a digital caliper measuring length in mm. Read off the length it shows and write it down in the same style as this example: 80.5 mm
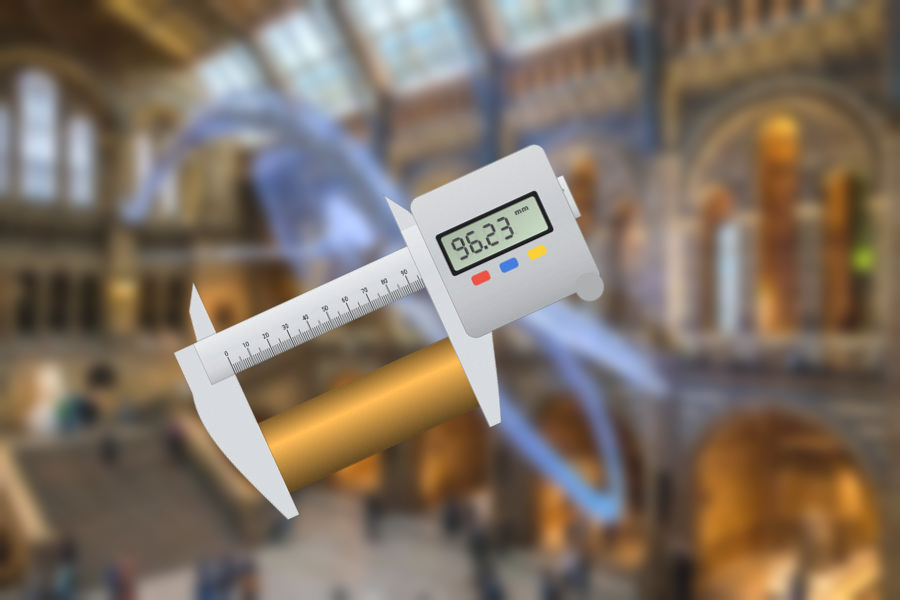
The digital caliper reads 96.23 mm
